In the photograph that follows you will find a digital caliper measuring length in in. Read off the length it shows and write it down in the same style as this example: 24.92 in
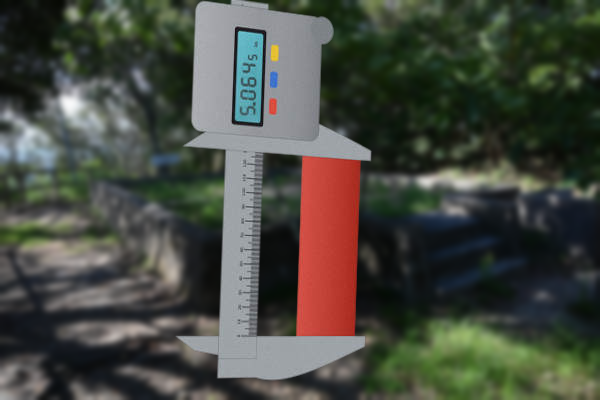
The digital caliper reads 5.0645 in
